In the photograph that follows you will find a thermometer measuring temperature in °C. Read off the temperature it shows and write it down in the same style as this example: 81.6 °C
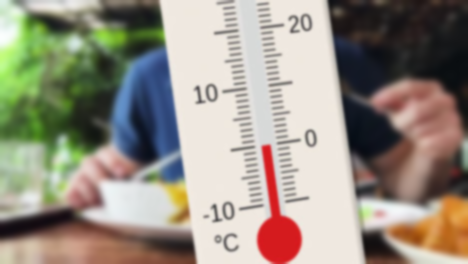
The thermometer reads 0 °C
